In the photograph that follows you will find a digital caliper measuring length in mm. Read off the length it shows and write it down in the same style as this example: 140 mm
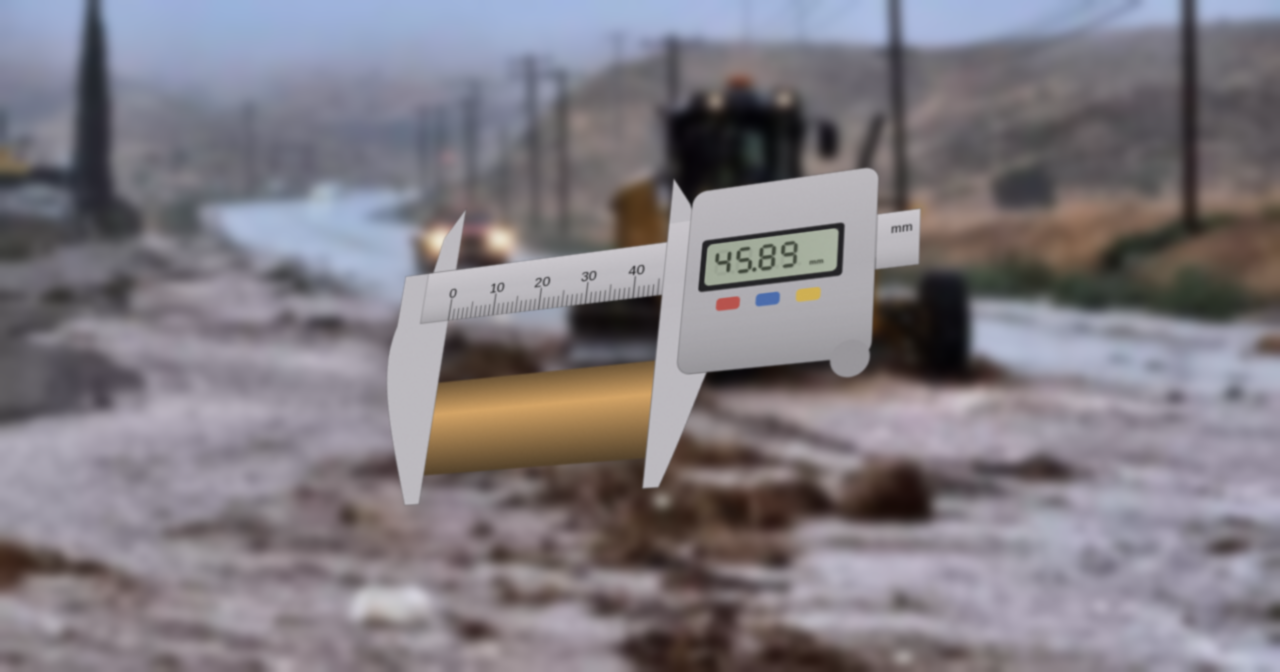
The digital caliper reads 45.89 mm
